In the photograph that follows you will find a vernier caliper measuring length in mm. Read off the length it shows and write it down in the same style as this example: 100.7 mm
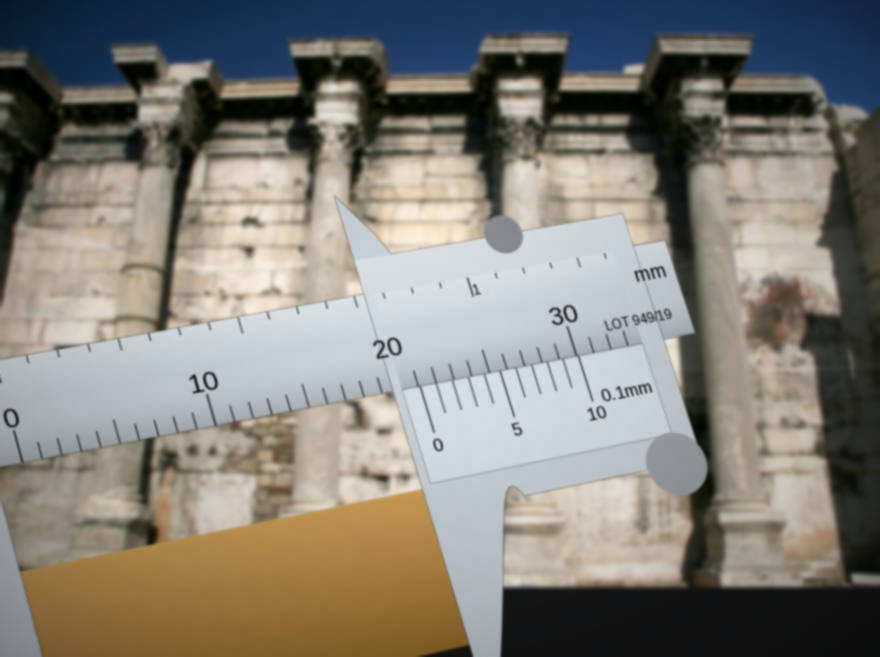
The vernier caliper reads 21.1 mm
